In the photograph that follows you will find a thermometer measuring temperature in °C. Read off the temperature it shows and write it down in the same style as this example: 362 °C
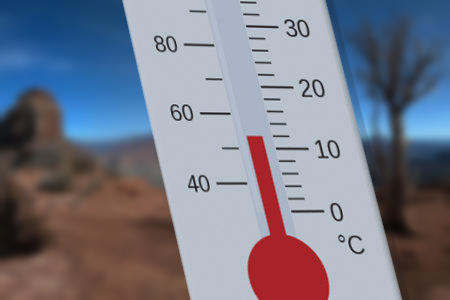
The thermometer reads 12 °C
